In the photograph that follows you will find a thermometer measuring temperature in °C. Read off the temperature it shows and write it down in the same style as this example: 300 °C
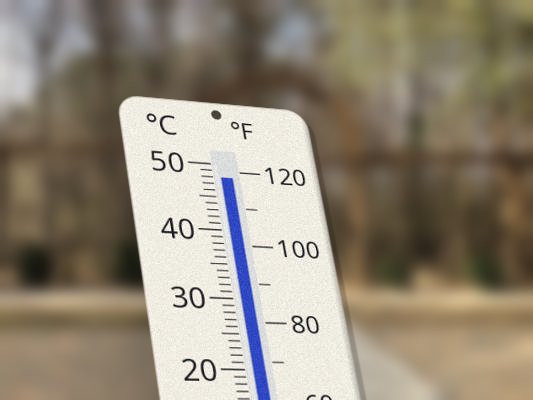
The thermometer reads 48 °C
